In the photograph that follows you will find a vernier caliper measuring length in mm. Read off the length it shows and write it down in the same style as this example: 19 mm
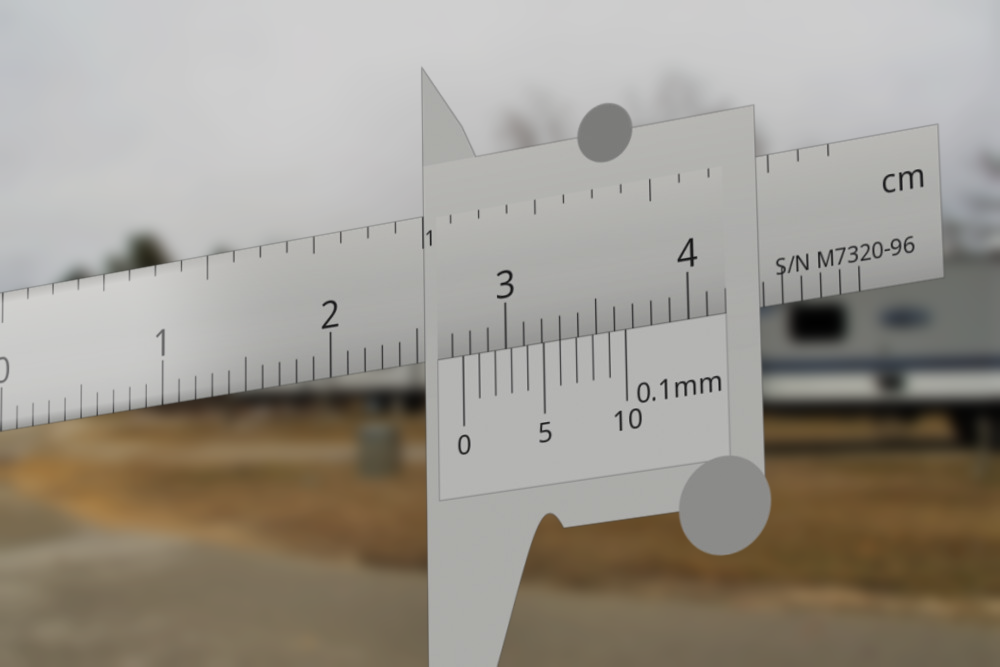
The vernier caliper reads 27.6 mm
